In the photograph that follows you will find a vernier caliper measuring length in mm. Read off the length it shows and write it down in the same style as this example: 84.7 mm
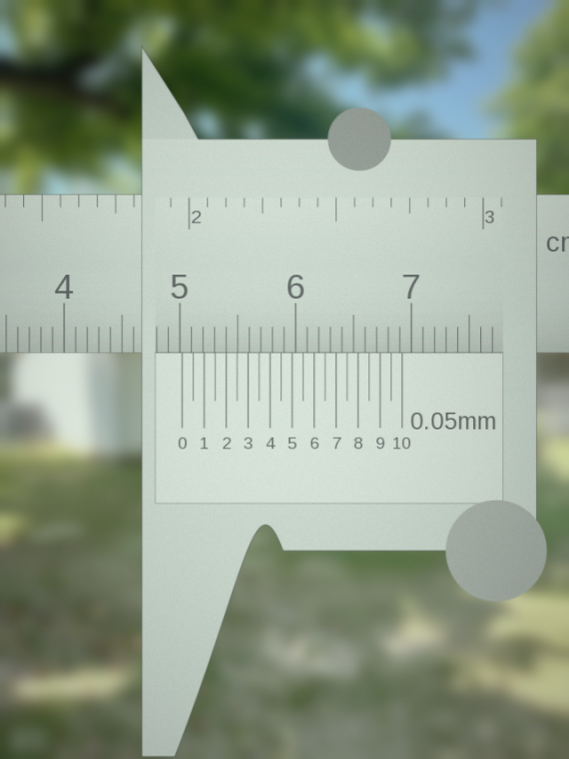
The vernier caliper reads 50.2 mm
